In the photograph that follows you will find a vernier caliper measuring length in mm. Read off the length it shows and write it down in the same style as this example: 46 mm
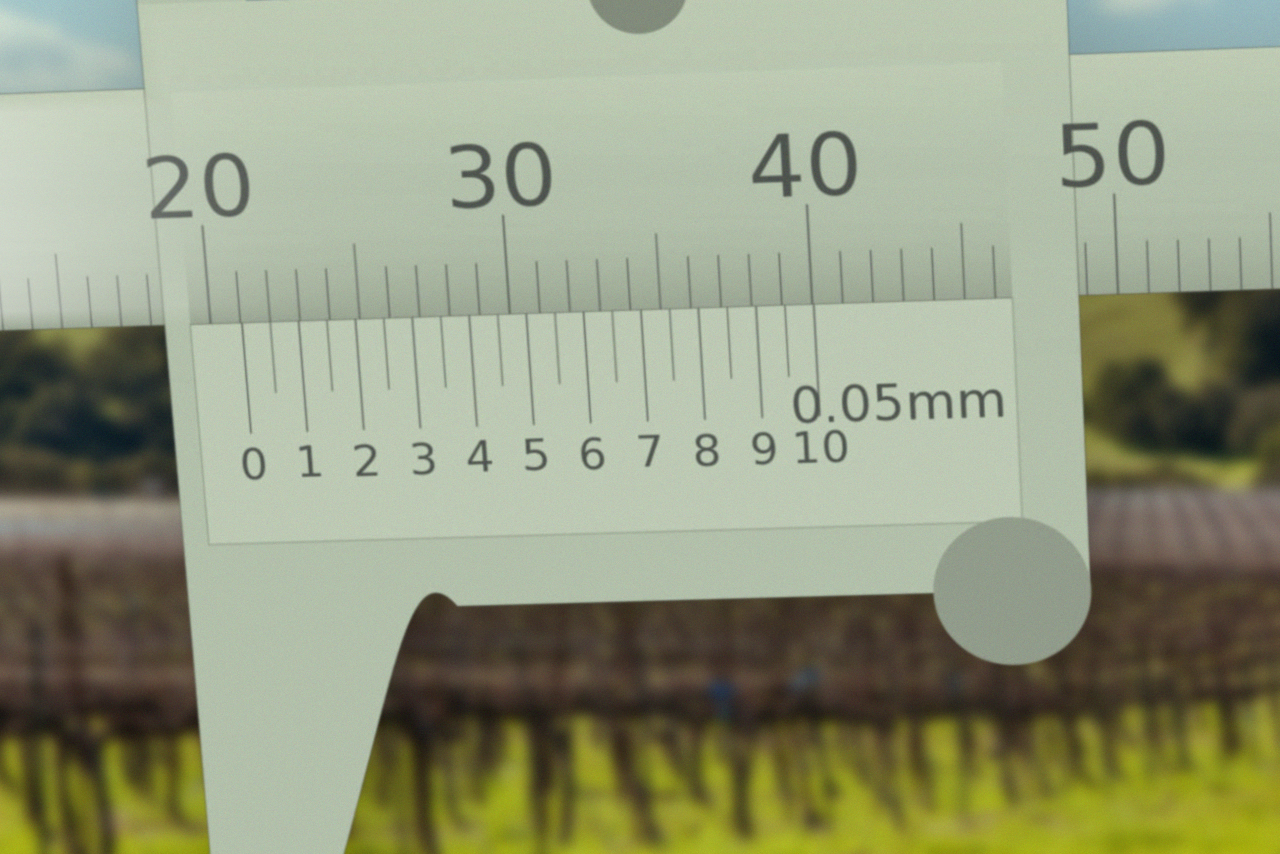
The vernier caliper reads 21.05 mm
